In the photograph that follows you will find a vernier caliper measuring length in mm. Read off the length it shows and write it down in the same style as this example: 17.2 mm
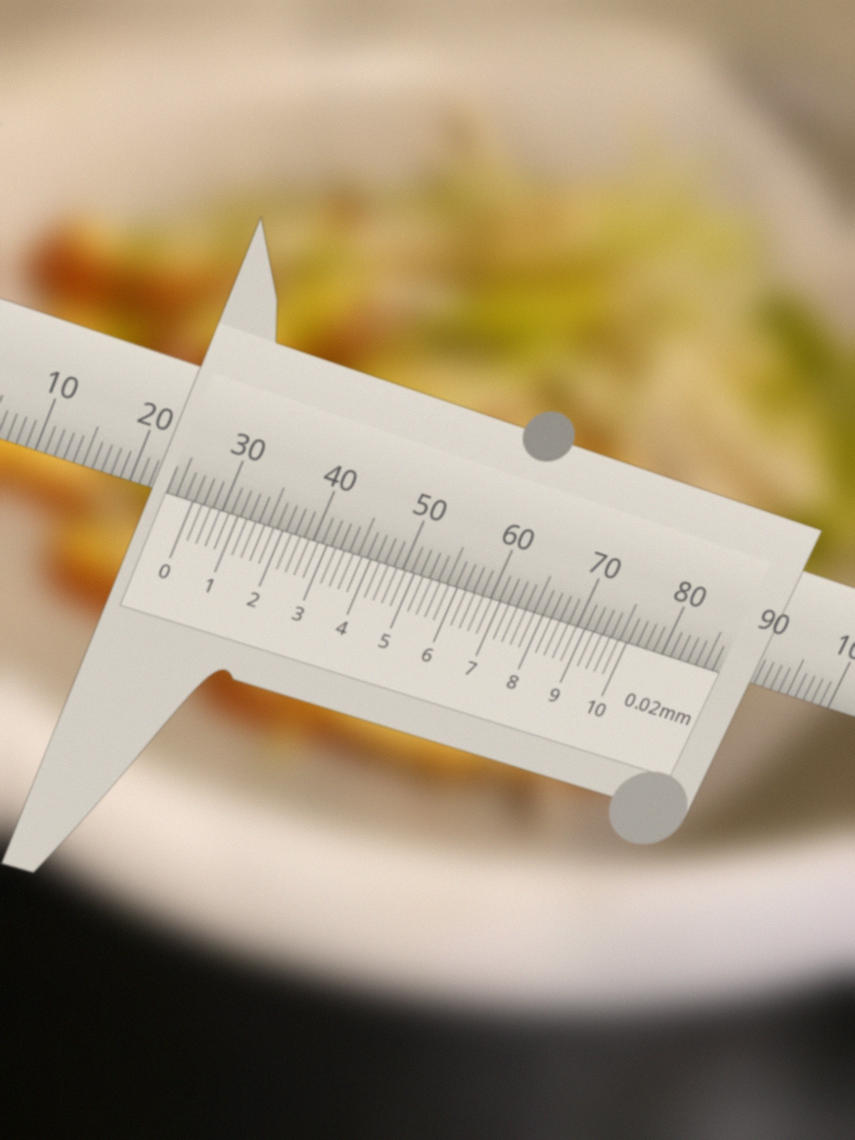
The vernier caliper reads 26.8 mm
